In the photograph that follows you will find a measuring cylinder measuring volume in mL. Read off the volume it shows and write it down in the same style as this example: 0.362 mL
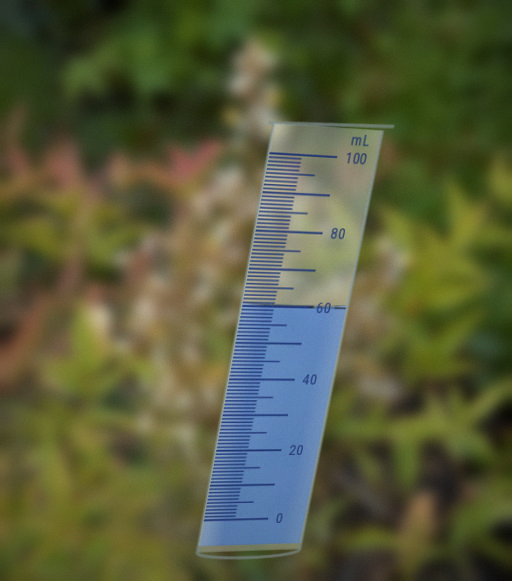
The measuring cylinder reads 60 mL
